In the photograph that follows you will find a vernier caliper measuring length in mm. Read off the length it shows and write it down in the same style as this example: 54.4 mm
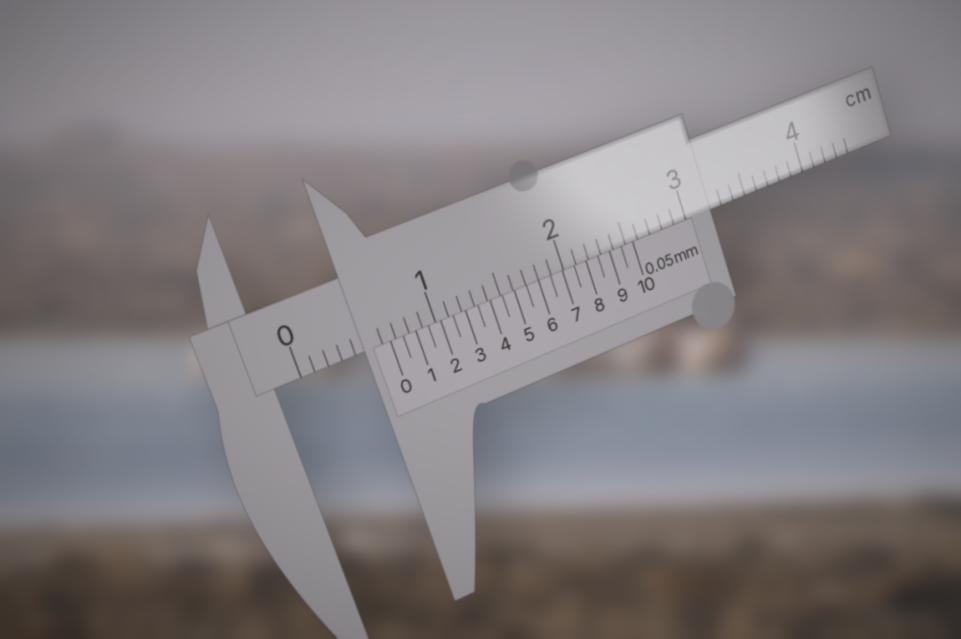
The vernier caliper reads 6.6 mm
